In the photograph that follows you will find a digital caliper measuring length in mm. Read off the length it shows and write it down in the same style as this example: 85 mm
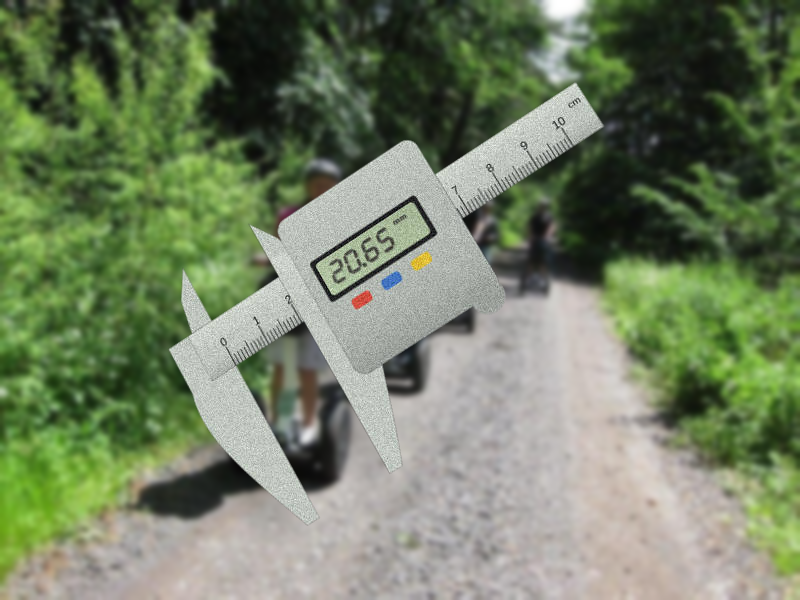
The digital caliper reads 20.65 mm
